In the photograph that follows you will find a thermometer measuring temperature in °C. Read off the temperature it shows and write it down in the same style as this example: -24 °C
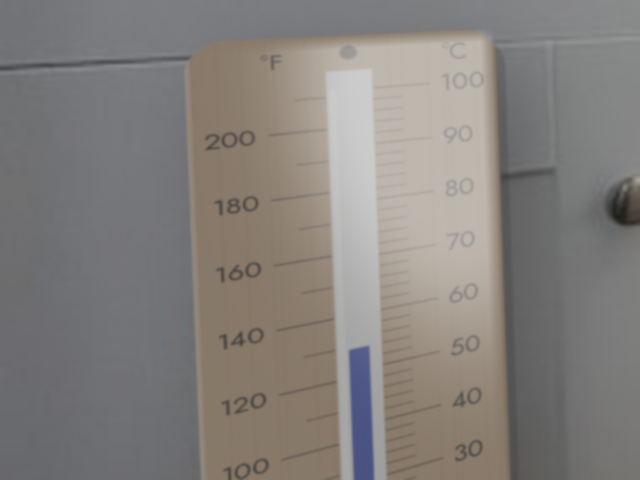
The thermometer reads 54 °C
